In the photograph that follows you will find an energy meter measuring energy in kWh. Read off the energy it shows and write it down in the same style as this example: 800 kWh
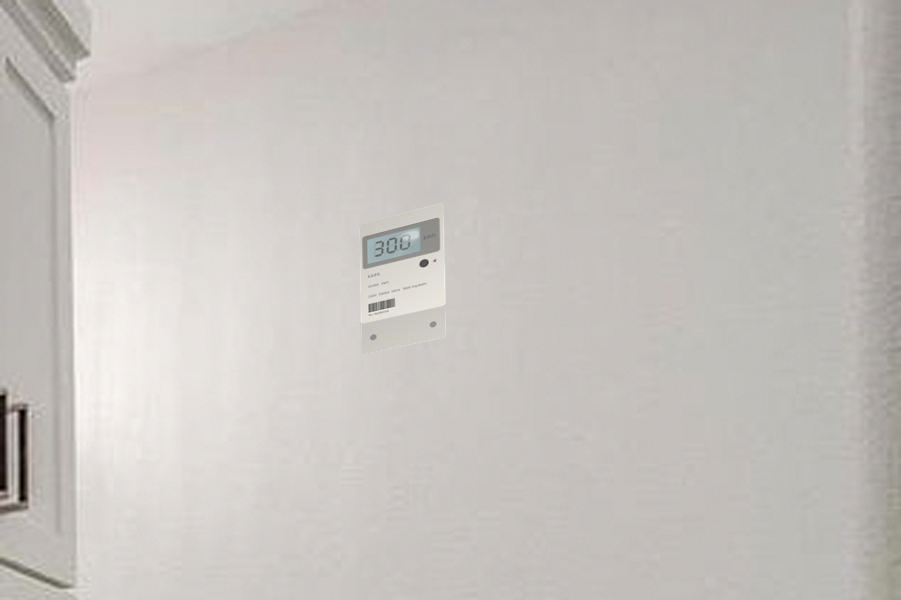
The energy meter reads 300 kWh
